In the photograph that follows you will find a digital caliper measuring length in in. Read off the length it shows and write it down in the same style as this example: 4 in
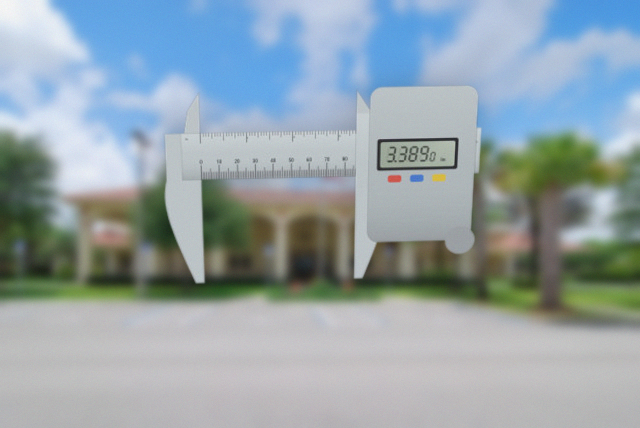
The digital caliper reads 3.3890 in
